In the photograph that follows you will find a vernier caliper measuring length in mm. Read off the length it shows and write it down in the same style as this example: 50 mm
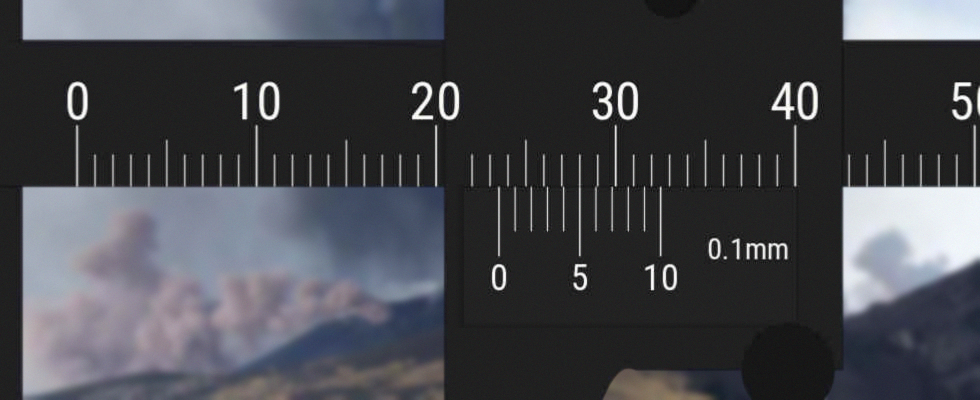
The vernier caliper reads 23.5 mm
